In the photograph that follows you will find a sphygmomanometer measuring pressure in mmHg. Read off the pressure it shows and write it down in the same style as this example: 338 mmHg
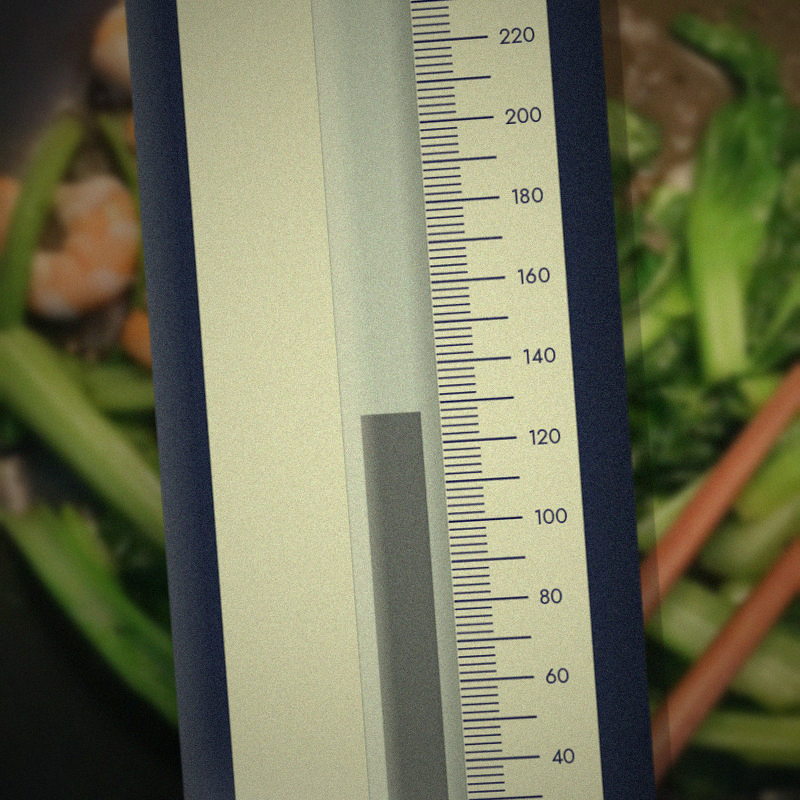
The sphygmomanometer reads 128 mmHg
